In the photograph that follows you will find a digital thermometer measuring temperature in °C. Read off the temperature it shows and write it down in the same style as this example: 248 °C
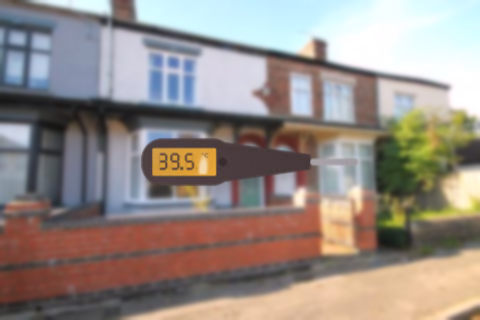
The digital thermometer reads 39.5 °C
